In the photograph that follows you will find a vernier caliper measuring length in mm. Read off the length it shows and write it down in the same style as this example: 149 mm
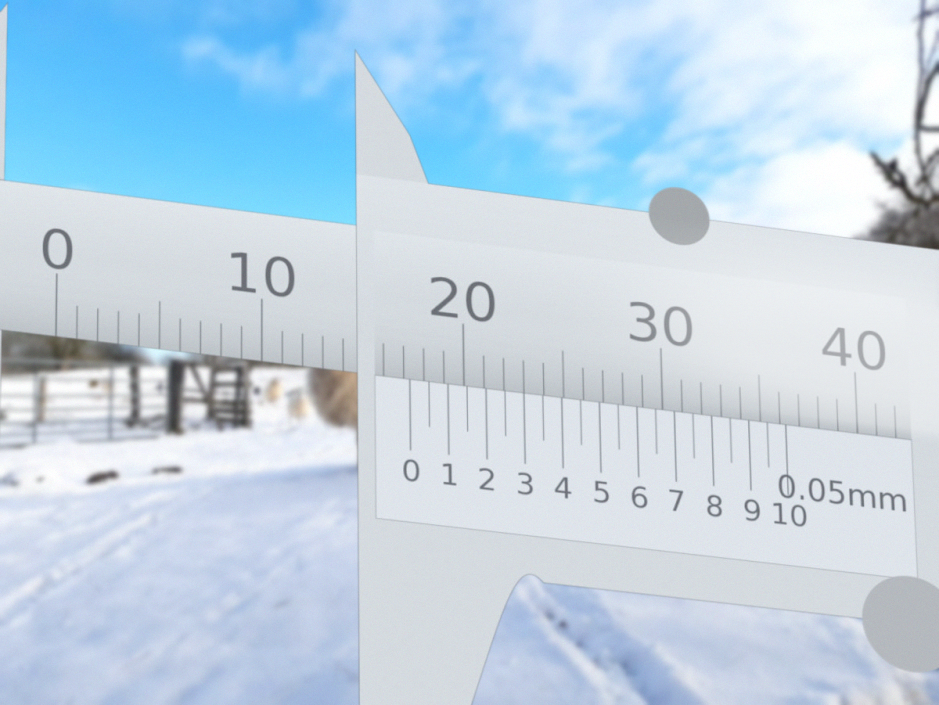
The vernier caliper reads 17.3 mm
